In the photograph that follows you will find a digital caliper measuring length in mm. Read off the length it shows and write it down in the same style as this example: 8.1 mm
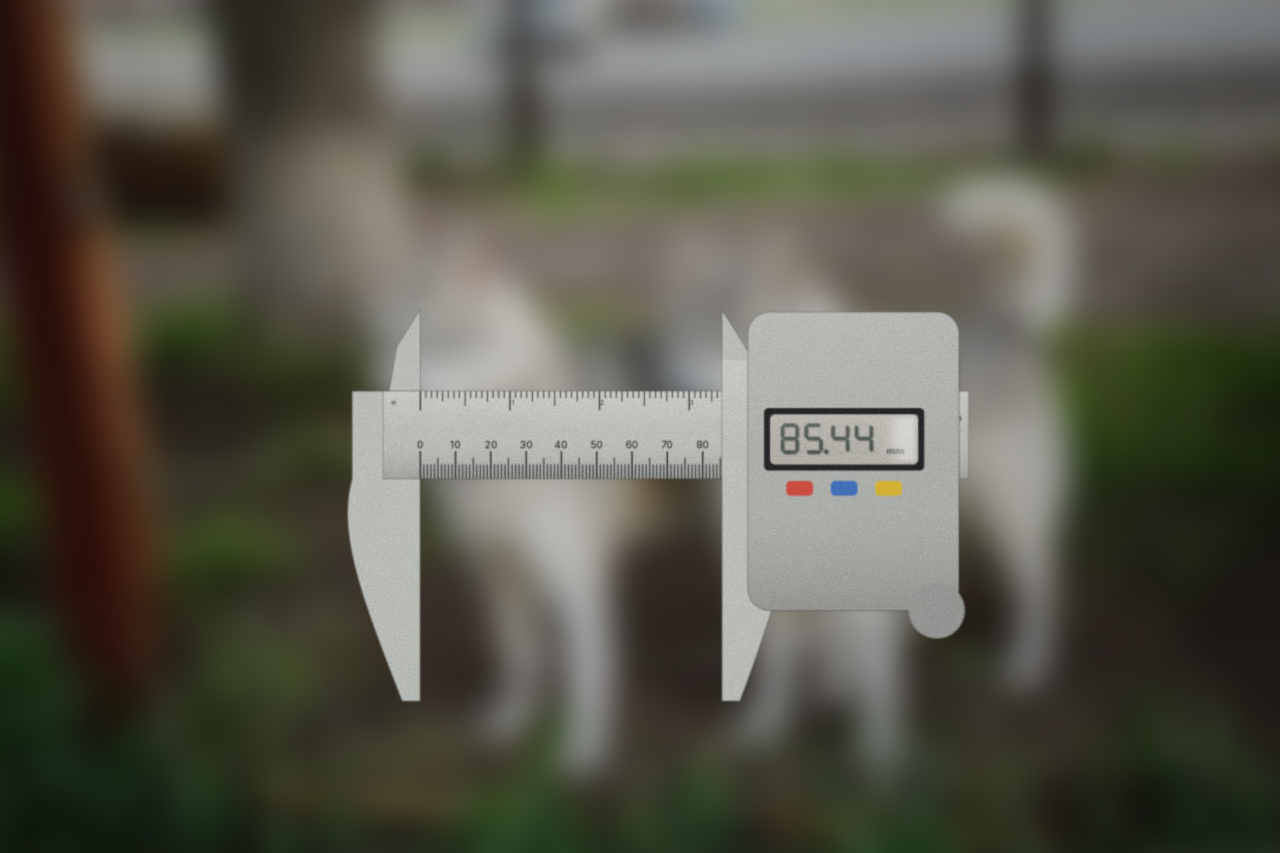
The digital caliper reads 85.44 mm
